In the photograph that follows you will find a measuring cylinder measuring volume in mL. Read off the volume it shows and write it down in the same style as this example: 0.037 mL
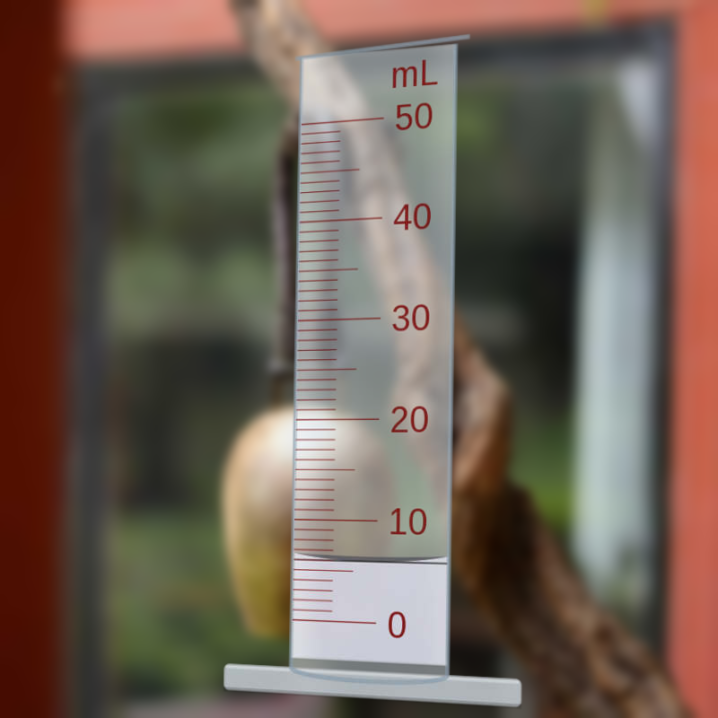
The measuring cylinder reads 6 mL
